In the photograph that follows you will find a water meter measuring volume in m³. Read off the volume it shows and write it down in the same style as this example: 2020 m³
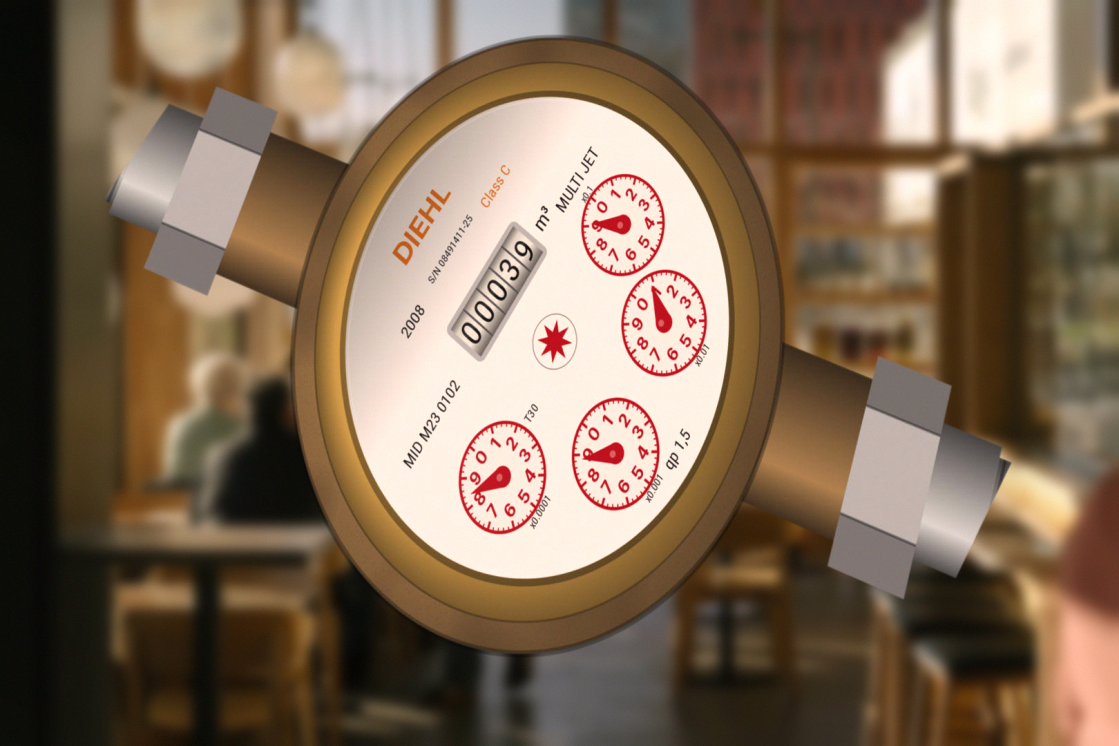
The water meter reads 38.9088 m³
